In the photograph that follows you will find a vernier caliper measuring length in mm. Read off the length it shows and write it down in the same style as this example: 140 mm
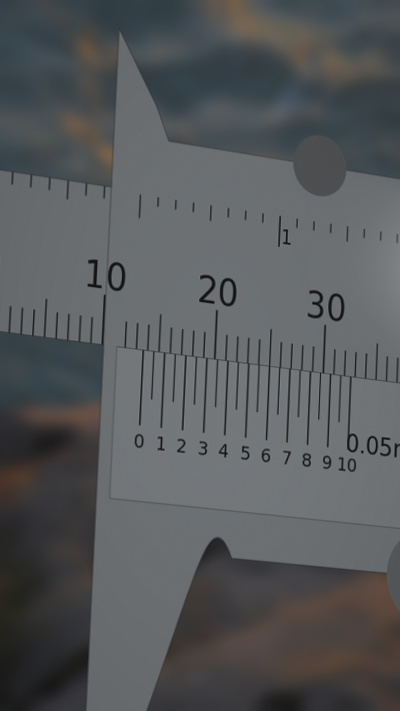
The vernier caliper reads 13.6 mm
